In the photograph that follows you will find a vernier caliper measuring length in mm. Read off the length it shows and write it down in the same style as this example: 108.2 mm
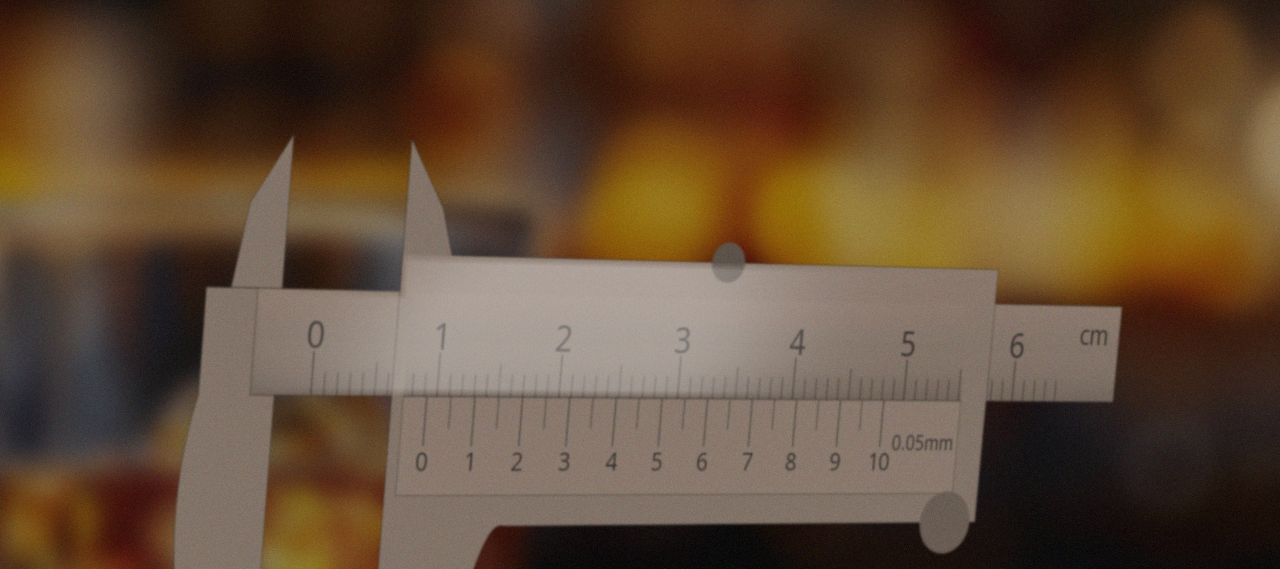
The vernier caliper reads 9.2 mm
